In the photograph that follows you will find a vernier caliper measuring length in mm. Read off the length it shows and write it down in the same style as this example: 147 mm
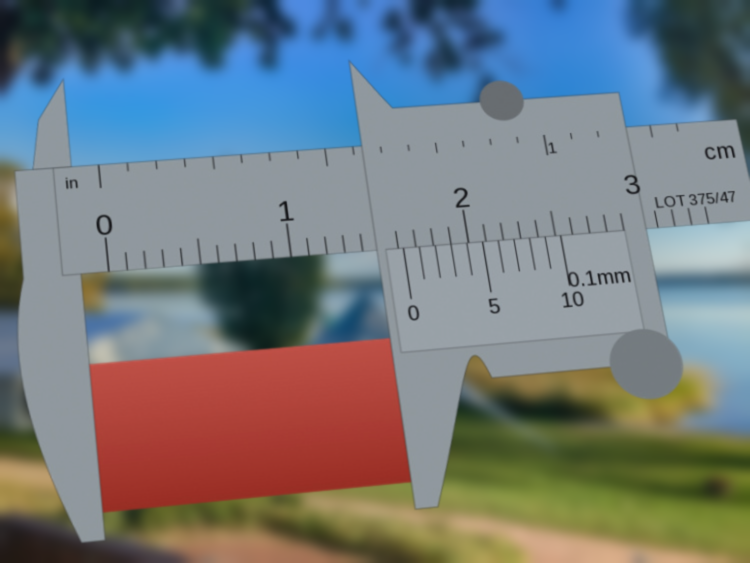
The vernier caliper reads 16.3 mm
